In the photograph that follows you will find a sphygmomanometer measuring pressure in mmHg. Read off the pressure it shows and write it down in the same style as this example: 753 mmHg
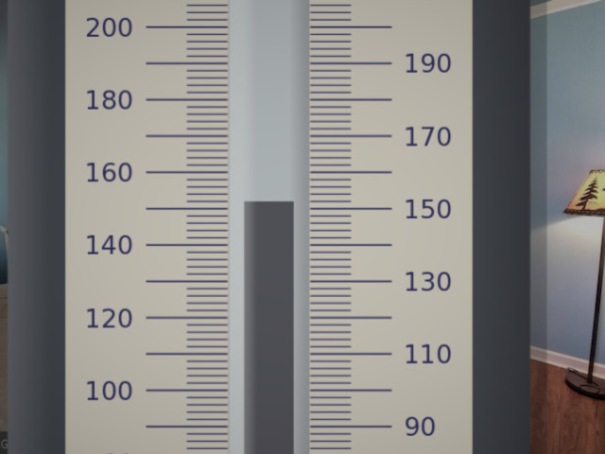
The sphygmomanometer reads 152 mmHg
